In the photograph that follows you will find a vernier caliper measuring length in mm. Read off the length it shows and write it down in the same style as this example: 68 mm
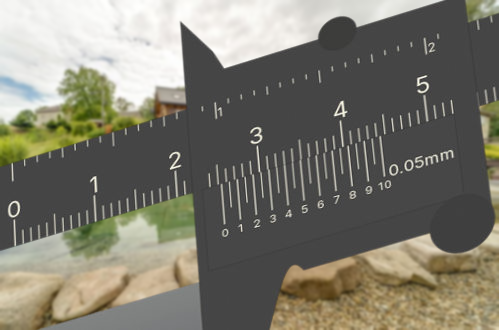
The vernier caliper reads 25.4 mm
